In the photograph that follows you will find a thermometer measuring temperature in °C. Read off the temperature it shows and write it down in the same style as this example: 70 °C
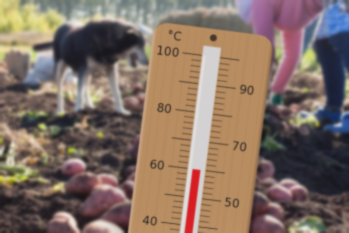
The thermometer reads 60 °C
